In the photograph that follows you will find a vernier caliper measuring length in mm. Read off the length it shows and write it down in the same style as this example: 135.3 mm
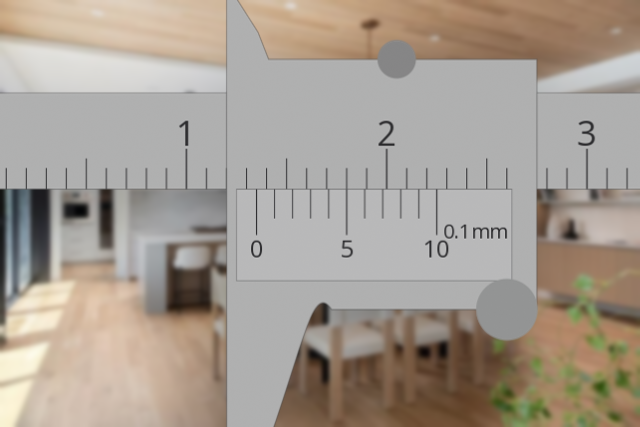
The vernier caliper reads 13.5 mm
